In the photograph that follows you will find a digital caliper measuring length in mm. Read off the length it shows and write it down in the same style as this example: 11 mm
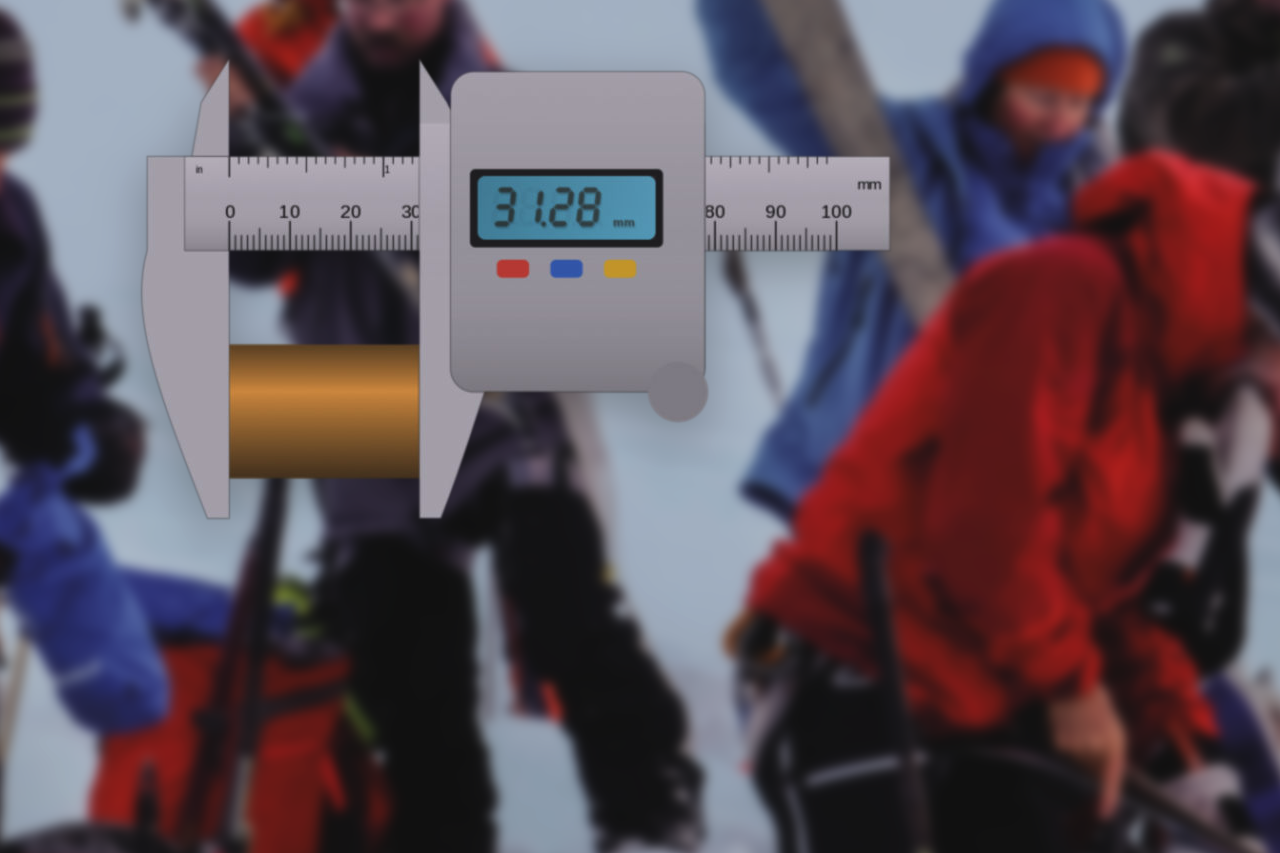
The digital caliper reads 31.28 mm
